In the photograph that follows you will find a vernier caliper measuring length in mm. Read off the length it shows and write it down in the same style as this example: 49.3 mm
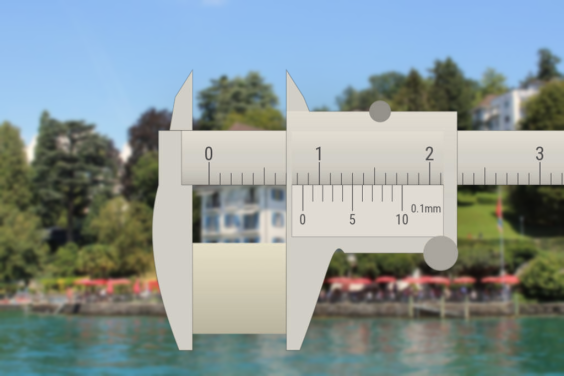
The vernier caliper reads 8.5 mm
